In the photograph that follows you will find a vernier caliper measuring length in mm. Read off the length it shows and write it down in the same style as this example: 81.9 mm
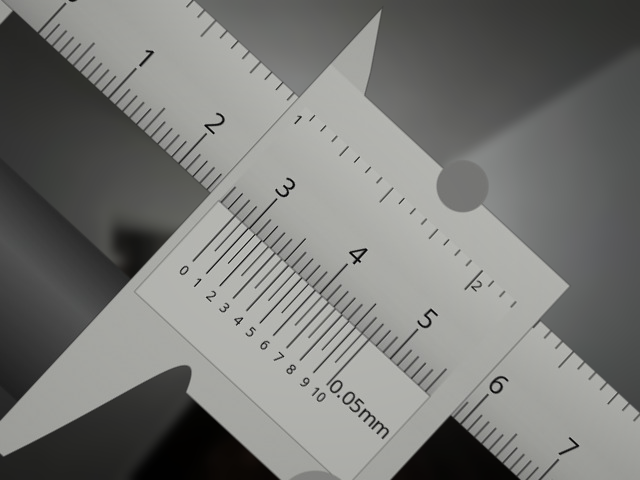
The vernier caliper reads 28.0 mm
